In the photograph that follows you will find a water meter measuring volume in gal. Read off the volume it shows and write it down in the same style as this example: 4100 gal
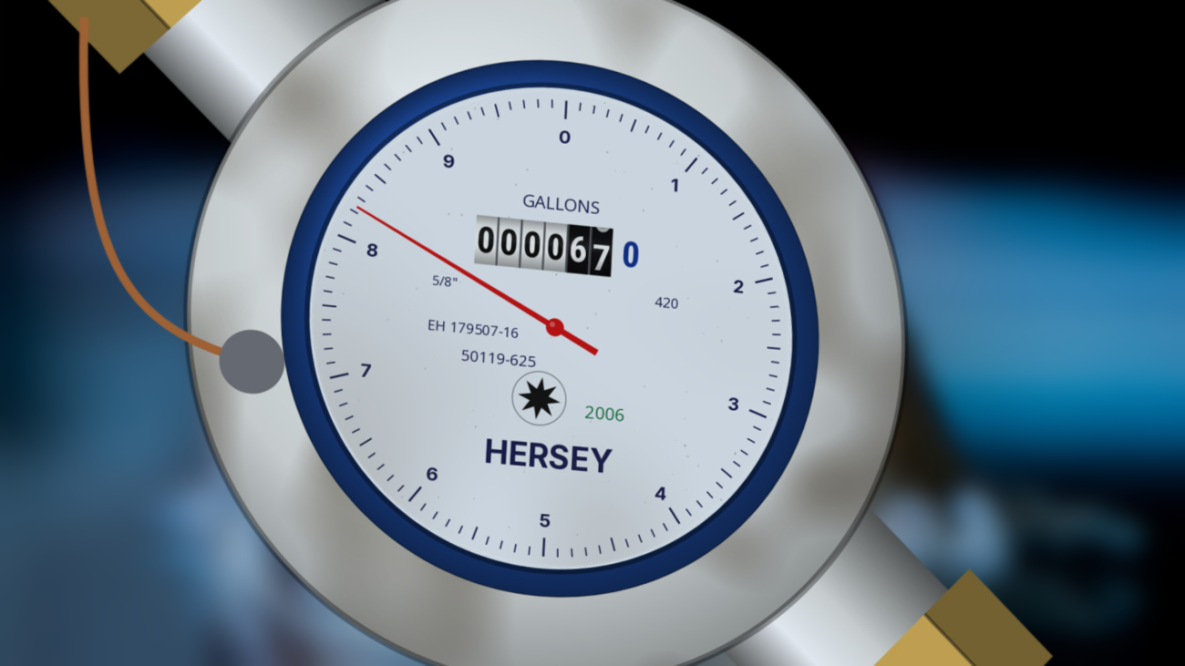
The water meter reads 668.2 gal
